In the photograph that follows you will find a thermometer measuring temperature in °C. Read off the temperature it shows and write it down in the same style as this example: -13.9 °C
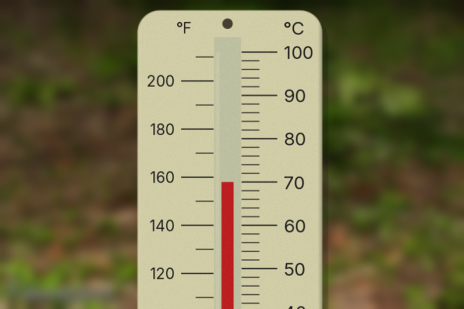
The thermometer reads 70 °C
